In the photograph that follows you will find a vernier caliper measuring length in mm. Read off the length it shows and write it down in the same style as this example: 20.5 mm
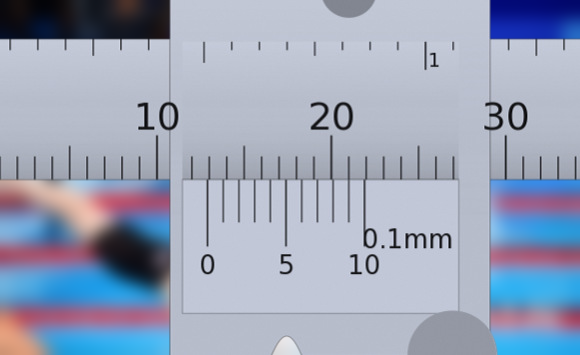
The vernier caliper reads 12.9 mm
